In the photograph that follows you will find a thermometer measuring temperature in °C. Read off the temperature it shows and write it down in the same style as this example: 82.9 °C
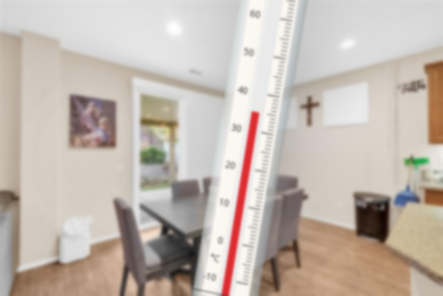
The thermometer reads 35 °C
